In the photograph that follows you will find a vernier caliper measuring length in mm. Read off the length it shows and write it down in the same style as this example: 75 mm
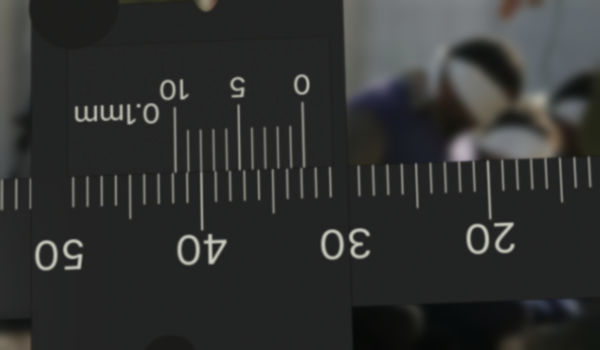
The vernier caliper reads 32.8 mm
